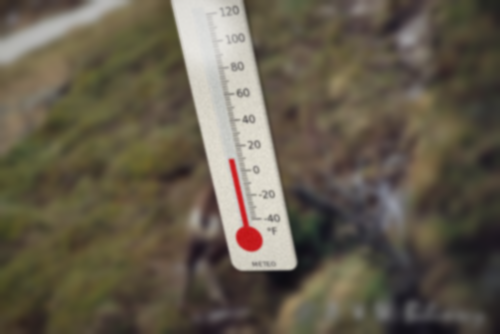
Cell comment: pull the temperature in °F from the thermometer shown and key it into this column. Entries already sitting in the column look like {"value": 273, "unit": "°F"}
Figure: {"value": 10, "unit": "°F"}
